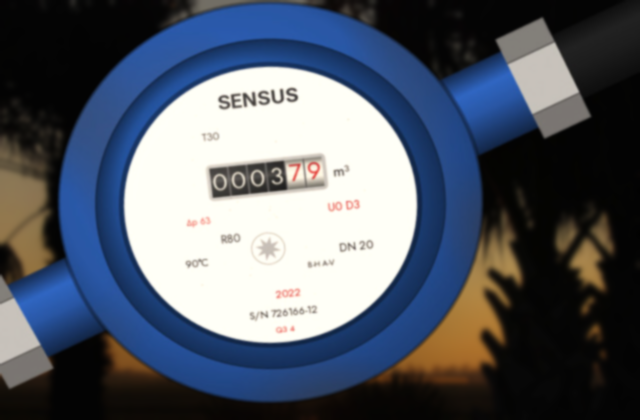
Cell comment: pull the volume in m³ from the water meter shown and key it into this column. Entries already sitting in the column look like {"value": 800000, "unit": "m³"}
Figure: {"value": 3.79, "unit": "m³"}
